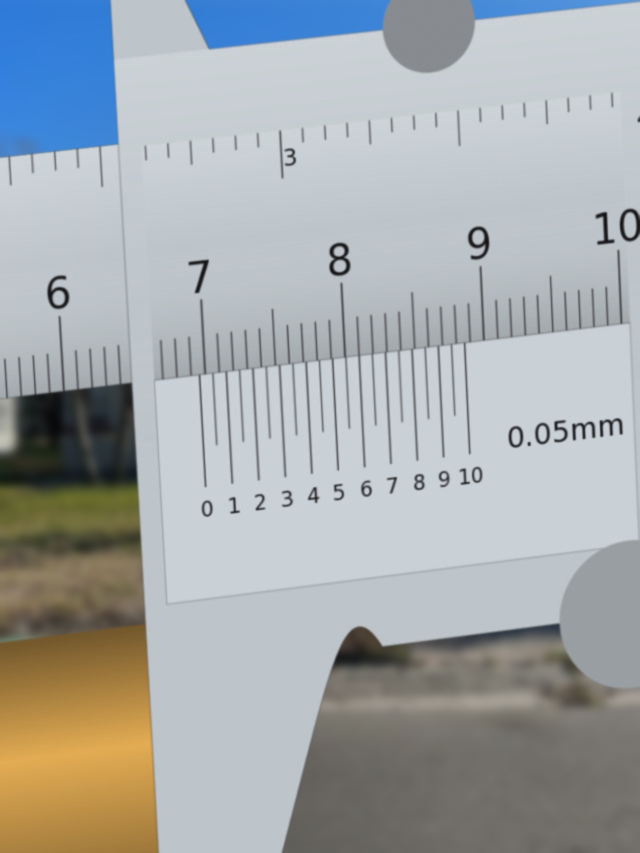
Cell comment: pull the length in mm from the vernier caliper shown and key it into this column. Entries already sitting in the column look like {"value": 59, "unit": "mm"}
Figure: {"value": 69.6, "unit": "mm"}
